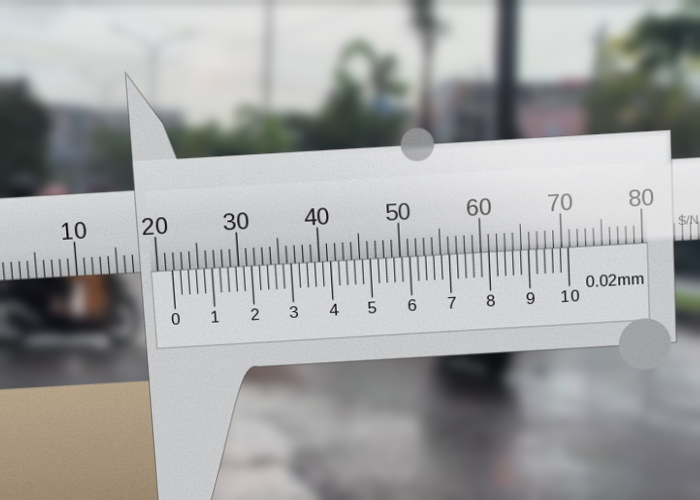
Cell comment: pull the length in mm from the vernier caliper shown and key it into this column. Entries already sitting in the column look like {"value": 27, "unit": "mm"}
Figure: {"value": 21.8, "unit": "mm"}
